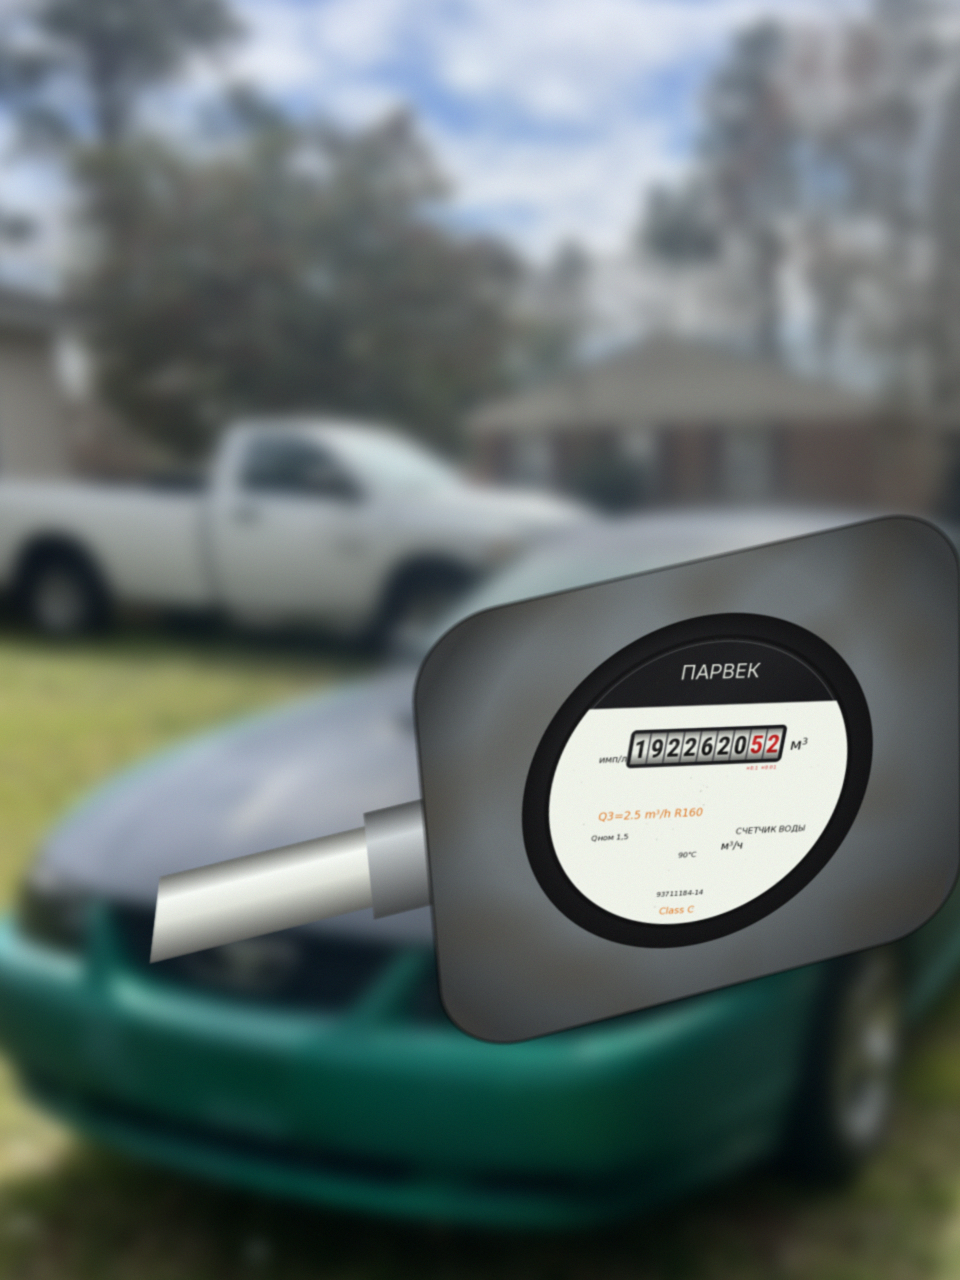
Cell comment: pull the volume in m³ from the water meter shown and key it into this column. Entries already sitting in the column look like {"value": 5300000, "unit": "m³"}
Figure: {"value": 1922620.52, "unit": "m³"}
